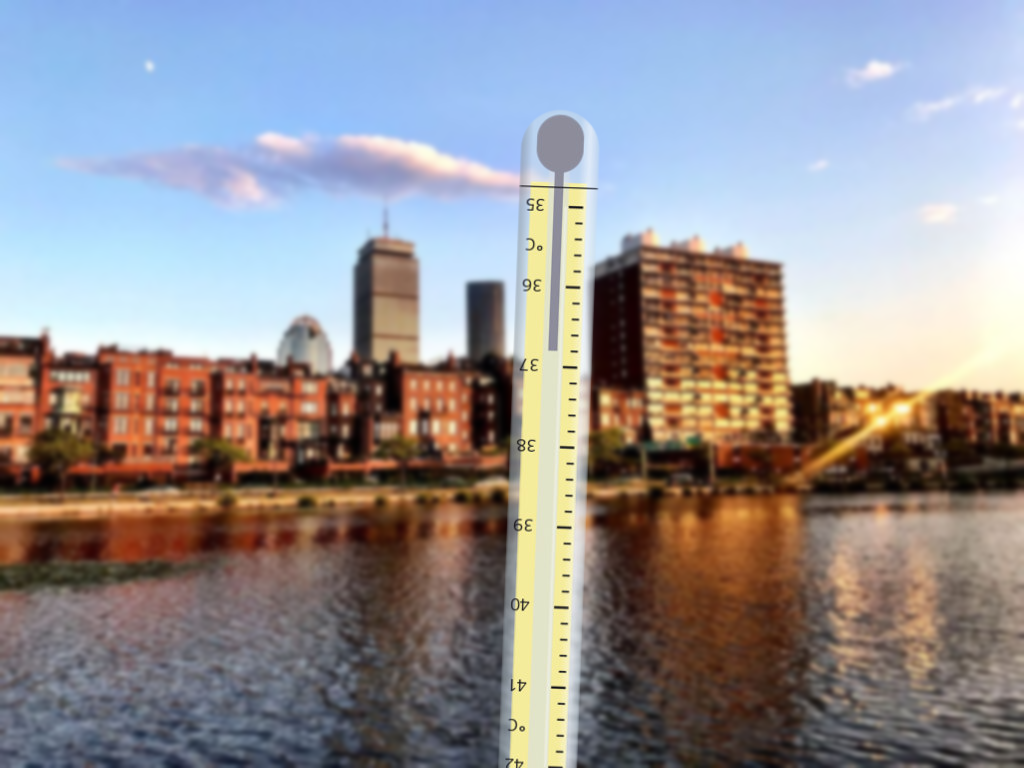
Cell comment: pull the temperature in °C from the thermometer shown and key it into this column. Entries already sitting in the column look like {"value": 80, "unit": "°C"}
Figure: {"value": 36.8, "unit": "°C"}
